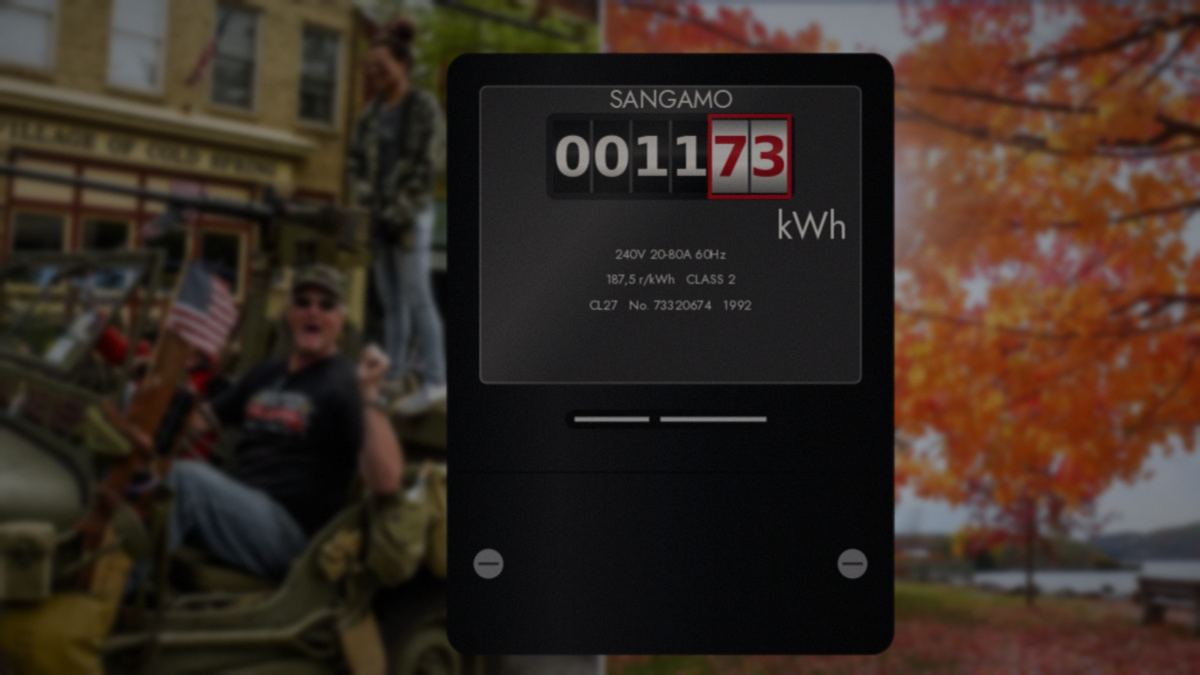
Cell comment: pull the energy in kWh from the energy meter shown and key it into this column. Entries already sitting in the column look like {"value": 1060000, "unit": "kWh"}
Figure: {"value": 11.73, "unit": "kWh"}
